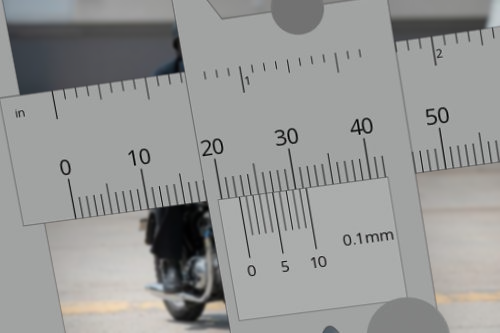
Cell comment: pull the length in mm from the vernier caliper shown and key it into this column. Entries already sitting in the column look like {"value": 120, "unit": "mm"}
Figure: {"value": 22.4, "unit": "mm"}
